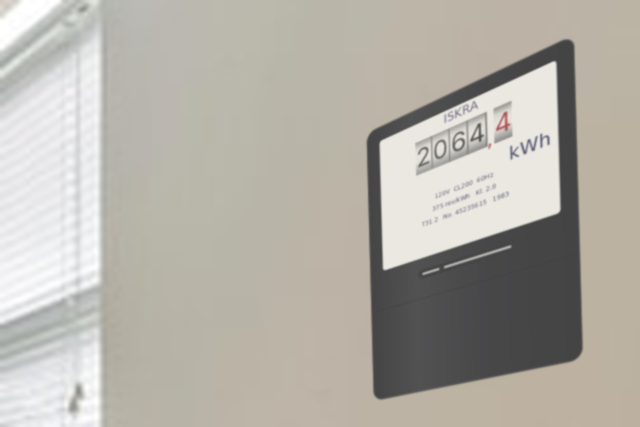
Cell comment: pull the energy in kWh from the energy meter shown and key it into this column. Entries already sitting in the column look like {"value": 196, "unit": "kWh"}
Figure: {"value": 2064.4, "unit": "kWh"}
